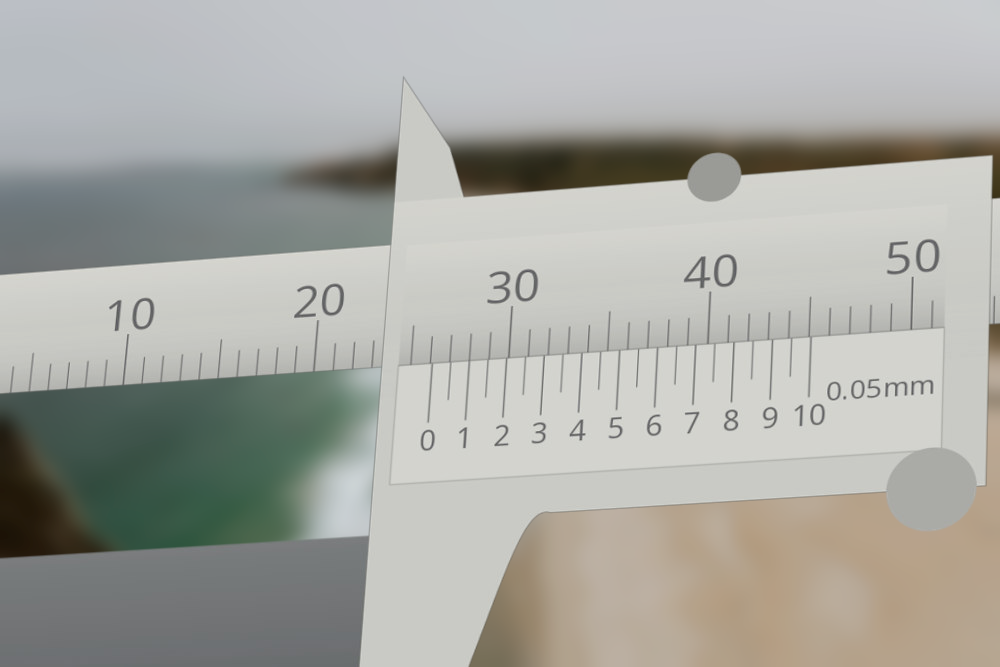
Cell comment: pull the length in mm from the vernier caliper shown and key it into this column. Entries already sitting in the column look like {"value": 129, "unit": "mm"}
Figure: {"value": 26.1, "unit": "mm"}
